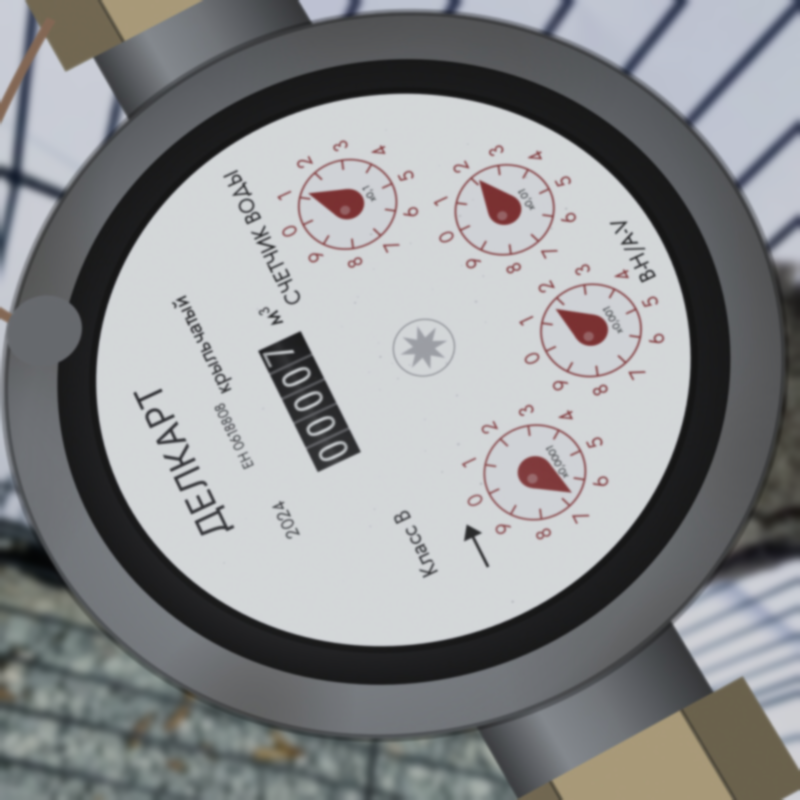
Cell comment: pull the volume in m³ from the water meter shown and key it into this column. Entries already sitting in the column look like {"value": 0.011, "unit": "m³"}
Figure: {"value": 7.1216, "unit": "m³"}
